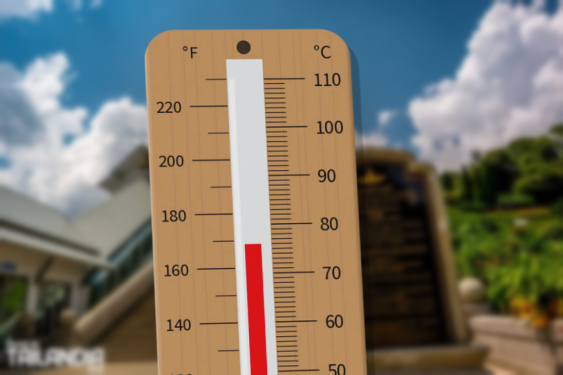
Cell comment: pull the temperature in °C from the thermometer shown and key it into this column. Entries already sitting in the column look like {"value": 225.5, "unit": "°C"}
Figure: {"value": 76, "unit": "°C"}
